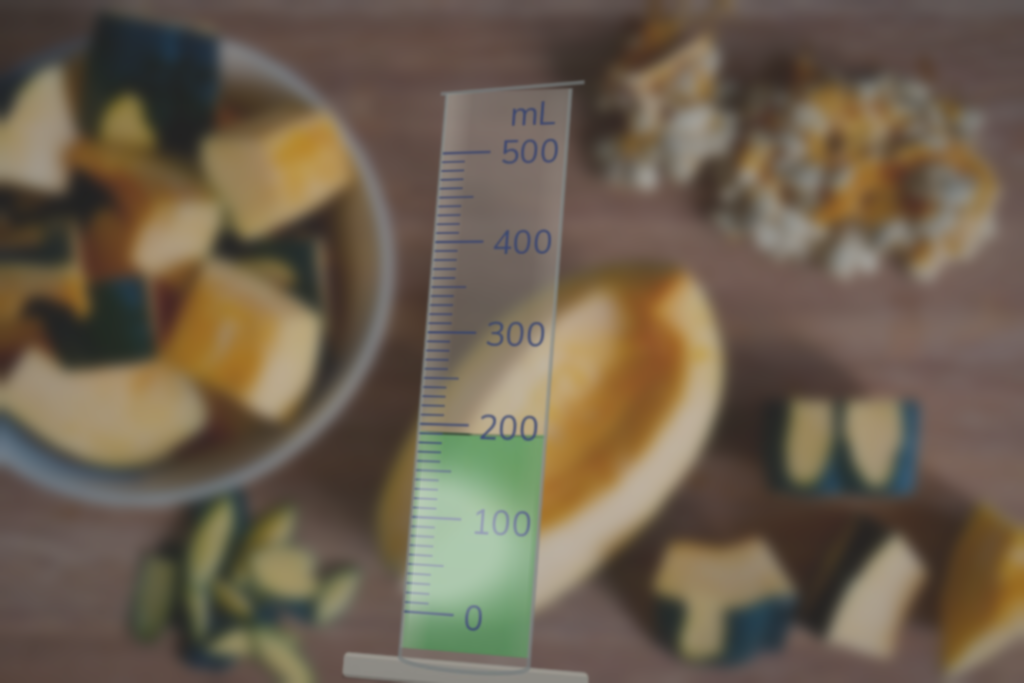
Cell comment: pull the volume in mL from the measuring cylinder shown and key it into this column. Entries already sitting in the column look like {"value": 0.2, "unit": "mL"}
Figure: {"value": 190, "unit": "mL"}
